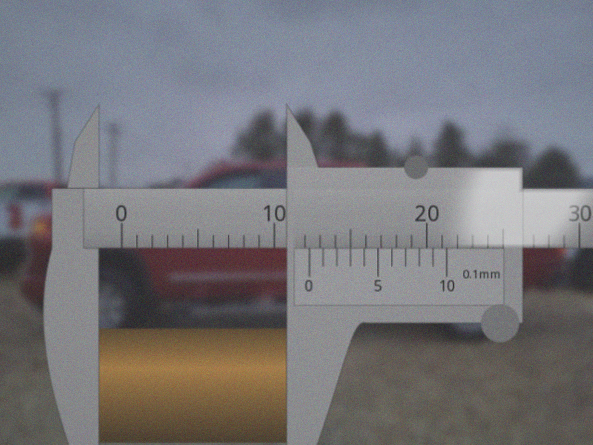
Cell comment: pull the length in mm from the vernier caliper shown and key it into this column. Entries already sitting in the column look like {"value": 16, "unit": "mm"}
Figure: {"value": 12.3, "unit": "mm"}
